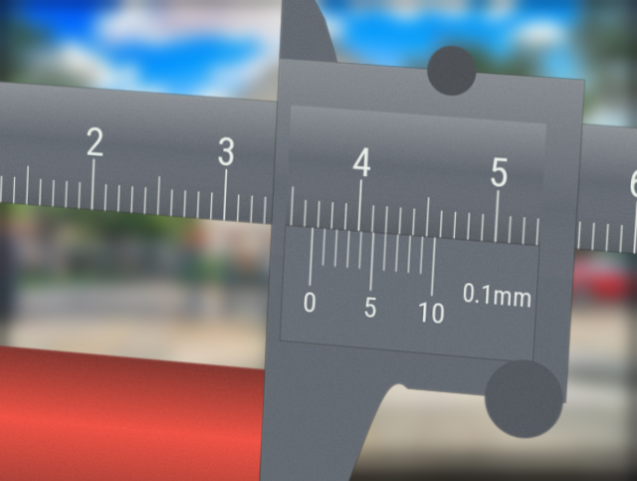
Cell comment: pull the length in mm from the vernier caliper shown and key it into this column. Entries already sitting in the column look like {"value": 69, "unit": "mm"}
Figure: {"value": 36.6, "unit": "mm"}
